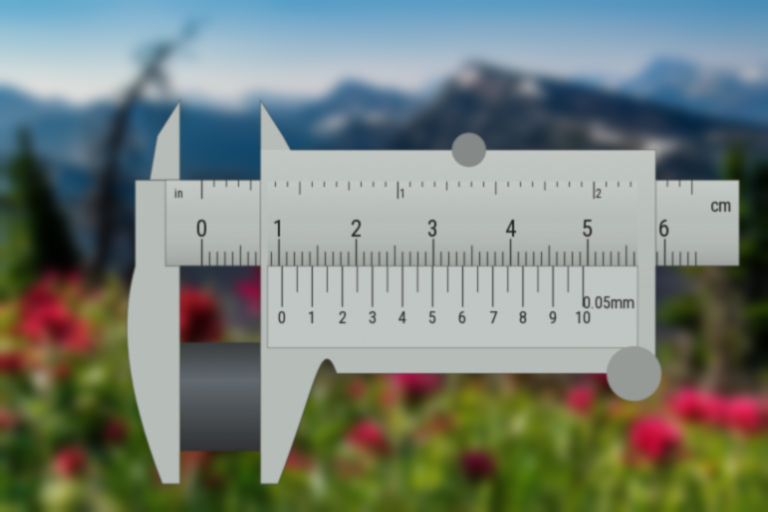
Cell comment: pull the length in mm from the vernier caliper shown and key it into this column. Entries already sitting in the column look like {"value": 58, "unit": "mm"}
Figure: {"value": 10.4, "unit": "mm"}
